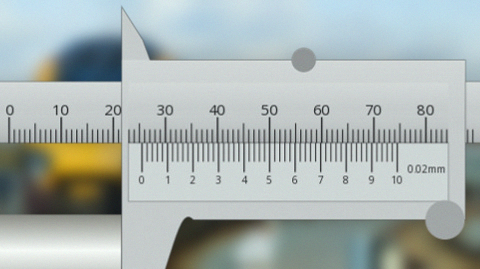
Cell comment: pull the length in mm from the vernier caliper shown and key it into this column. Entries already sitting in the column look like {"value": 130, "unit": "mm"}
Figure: {"value": 25.5, "unit": "mm"}
